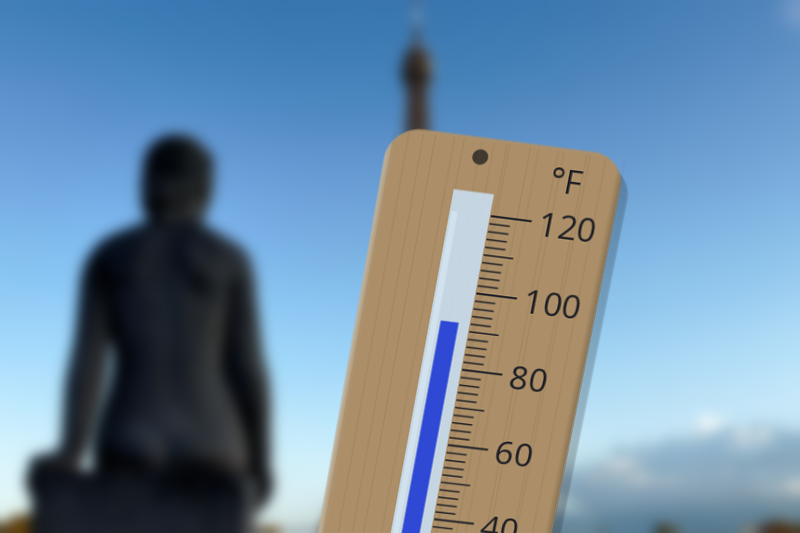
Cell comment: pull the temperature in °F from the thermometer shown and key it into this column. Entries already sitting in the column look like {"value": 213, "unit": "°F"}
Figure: {"value": 92, "unit": "°F"}
